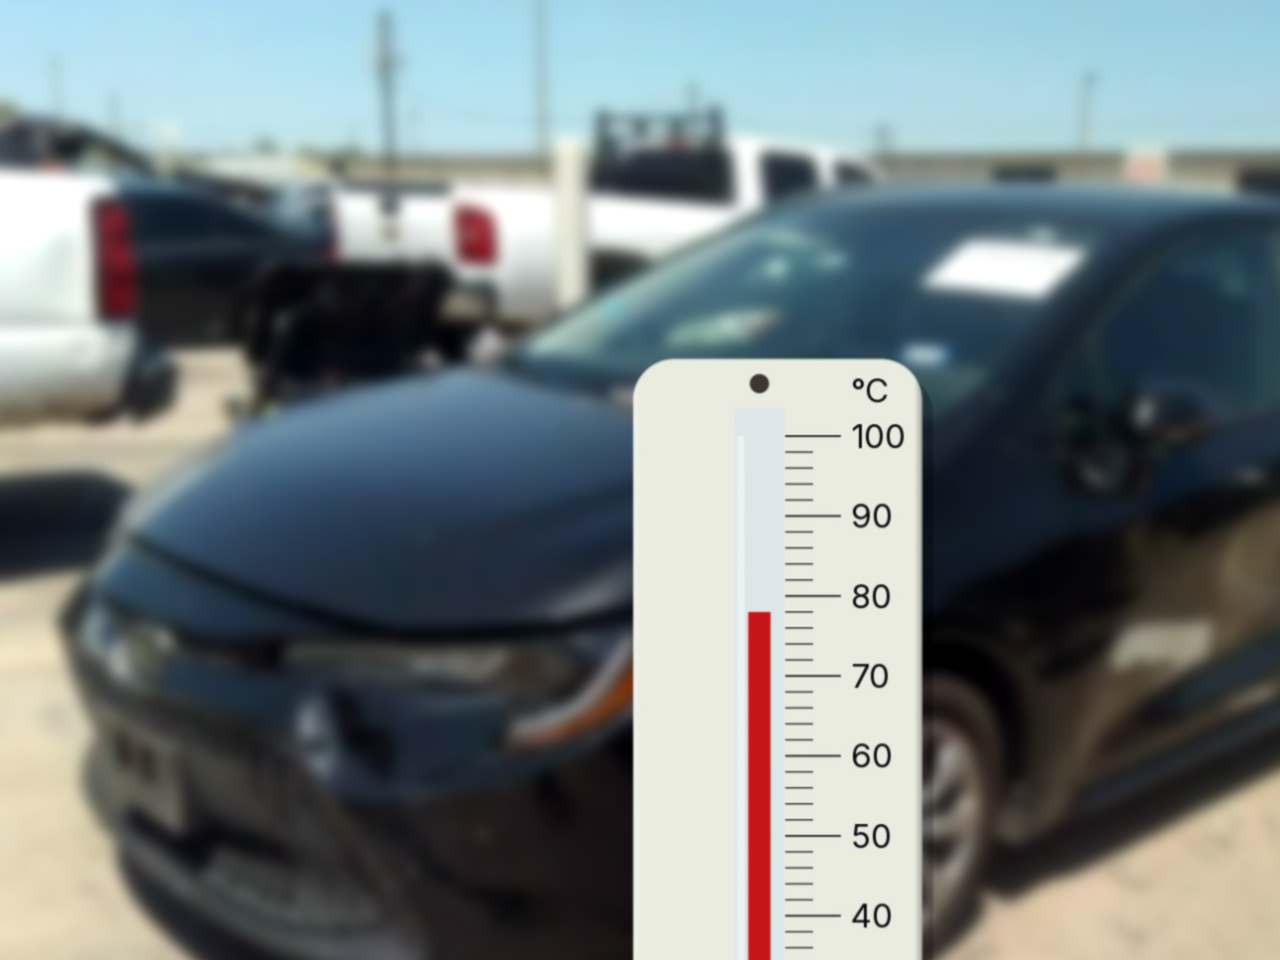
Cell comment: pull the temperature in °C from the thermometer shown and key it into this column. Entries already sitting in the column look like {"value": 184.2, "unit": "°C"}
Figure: {"value": 78, "unit": "°C"}
